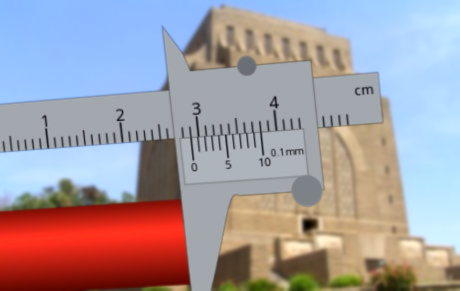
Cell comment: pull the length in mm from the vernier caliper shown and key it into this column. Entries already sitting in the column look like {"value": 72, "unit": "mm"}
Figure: {"value": 29.0, "unit": "mm"}
